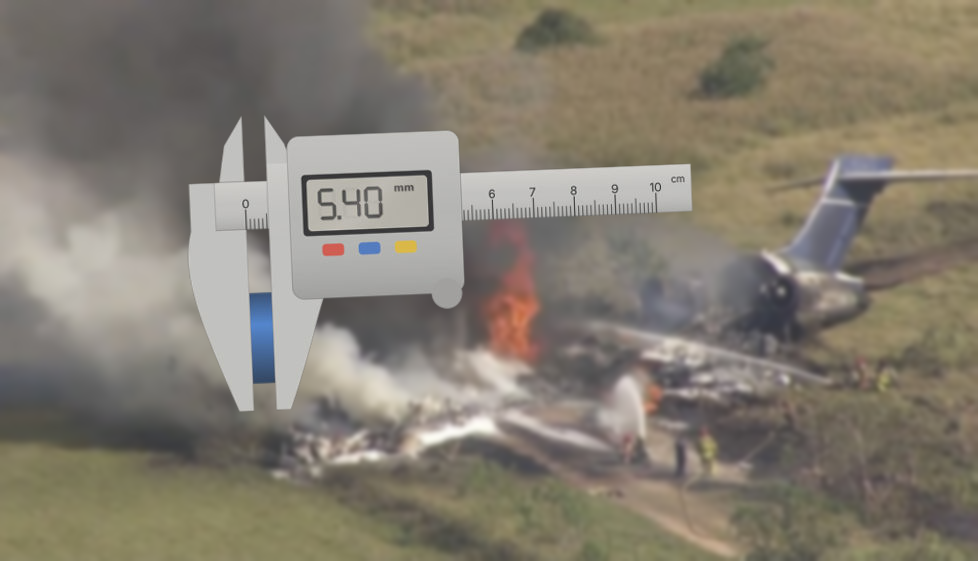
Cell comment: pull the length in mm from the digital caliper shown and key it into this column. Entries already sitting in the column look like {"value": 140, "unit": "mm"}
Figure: {"value": 5.40, "unit": "mm"}
